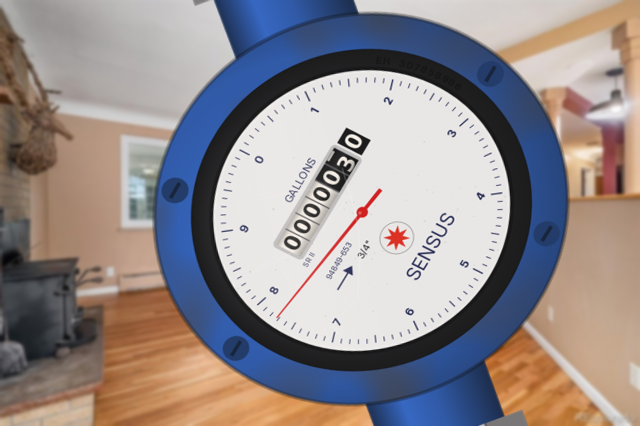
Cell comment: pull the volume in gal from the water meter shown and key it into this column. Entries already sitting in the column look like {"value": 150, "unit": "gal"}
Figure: {"value": 27.7, "unit": "gal"}
